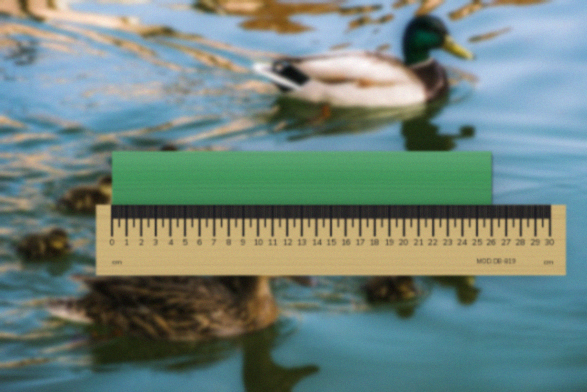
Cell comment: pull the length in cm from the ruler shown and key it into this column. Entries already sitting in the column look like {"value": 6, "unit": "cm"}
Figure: {"value": 26, "unit": "cm"}
